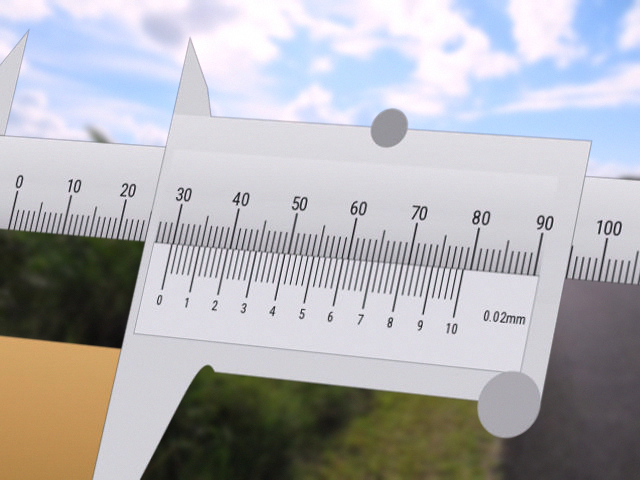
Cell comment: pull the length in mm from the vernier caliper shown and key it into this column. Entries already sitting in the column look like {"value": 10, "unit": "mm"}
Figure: {"value": 29.8, "unit": "mm"}
